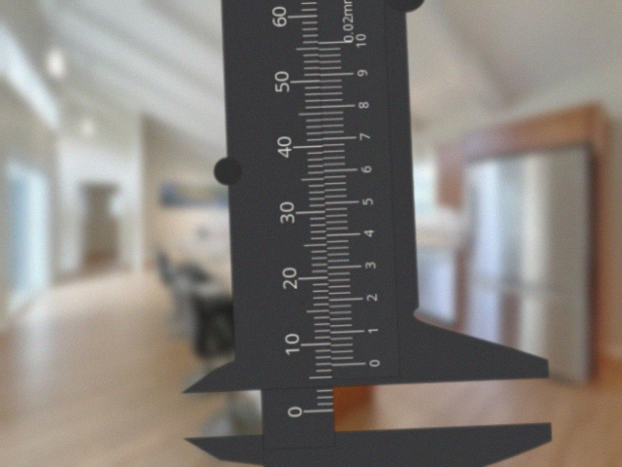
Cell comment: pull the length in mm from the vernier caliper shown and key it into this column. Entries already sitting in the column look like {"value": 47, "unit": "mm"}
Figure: {"value": 6.8, "unit": "mm"}
